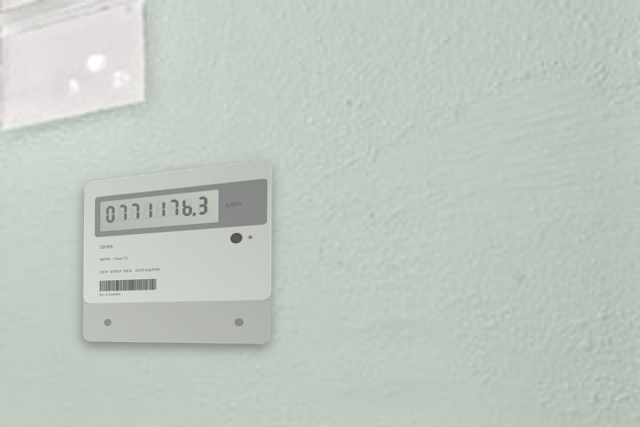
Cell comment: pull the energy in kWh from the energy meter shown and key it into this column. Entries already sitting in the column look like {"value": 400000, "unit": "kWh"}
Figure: {"value": 771176.3, "unit": "kWh"}
